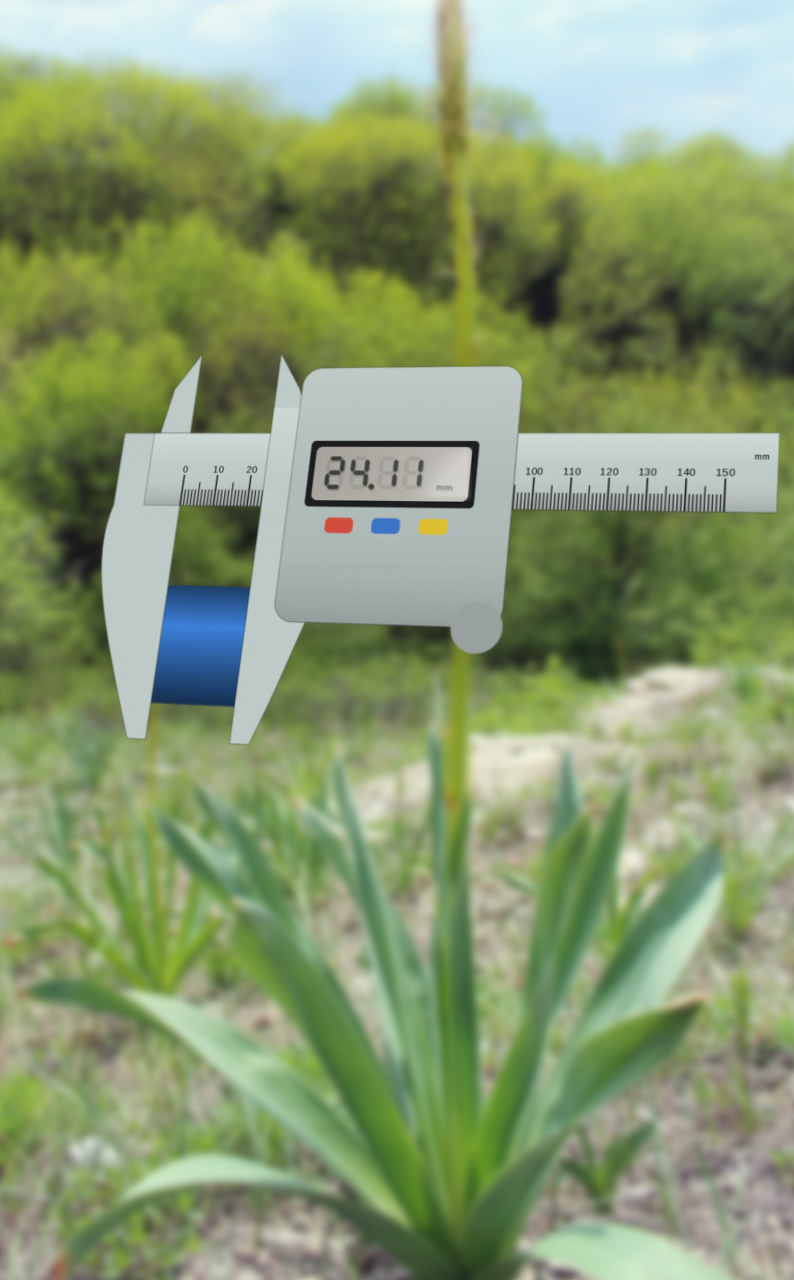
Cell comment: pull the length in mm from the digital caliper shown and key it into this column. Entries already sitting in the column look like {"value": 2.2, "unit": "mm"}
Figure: {"value": 24.11, "unit": "mm"}
